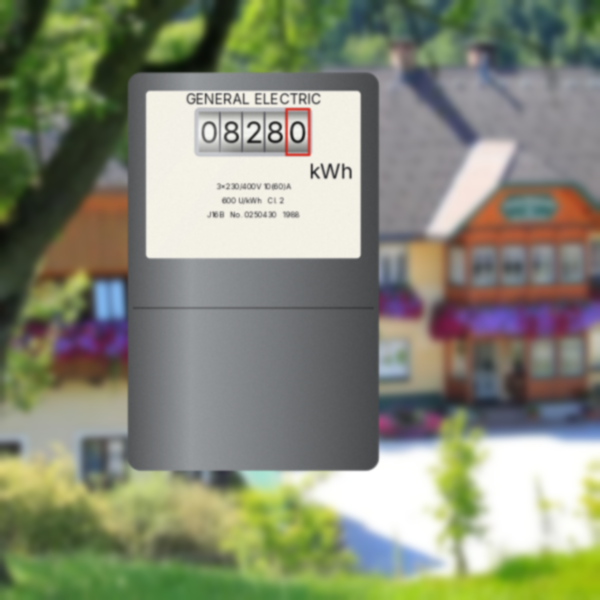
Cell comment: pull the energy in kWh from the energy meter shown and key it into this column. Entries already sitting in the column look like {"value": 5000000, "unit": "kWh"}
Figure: {"value": 828.0, "unit": "kWh"}
